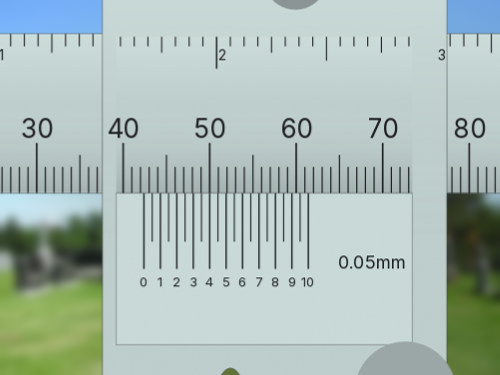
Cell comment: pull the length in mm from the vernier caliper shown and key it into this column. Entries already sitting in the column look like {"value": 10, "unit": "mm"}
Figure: {"value": 42.4, "unit": "mm"}
